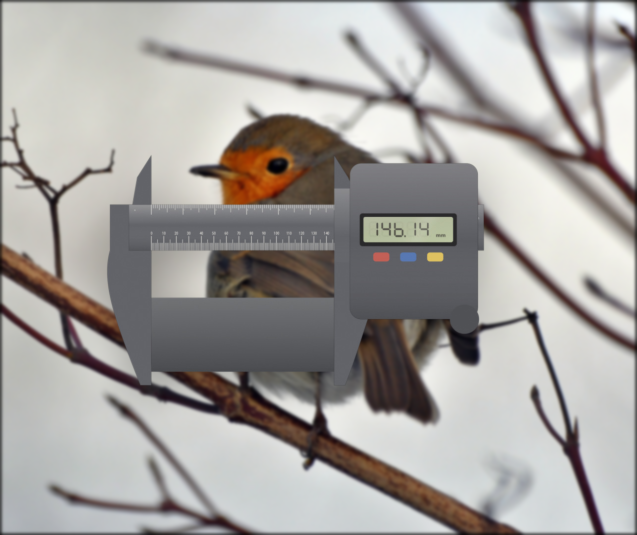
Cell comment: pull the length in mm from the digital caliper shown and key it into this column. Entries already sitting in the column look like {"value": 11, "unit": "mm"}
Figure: {"value": 146.14, "unit": "mm"}
